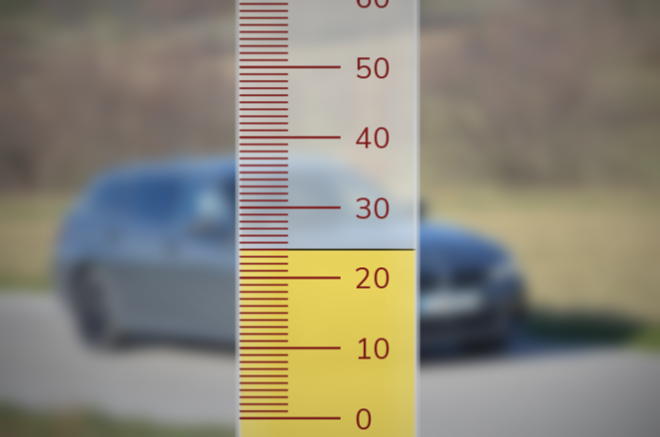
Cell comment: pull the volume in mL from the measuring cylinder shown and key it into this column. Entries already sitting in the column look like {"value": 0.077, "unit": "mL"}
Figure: {"value": 24, "unit": "mL"}
